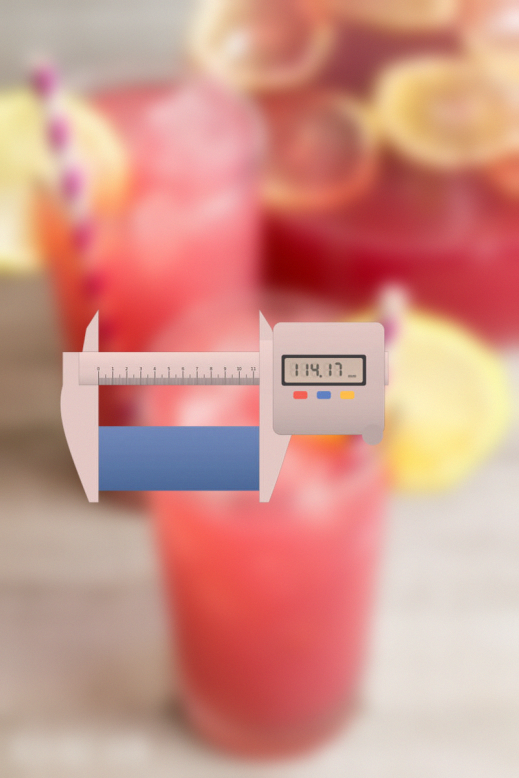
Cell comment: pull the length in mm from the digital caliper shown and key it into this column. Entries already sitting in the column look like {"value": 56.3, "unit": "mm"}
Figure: {"value": 114.17, "unit": "mm"}
